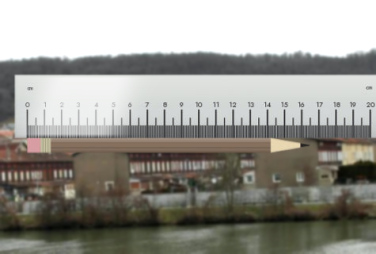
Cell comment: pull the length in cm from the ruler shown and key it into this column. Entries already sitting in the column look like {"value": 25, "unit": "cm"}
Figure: {"value": 16.5, "unit": "cm"}
